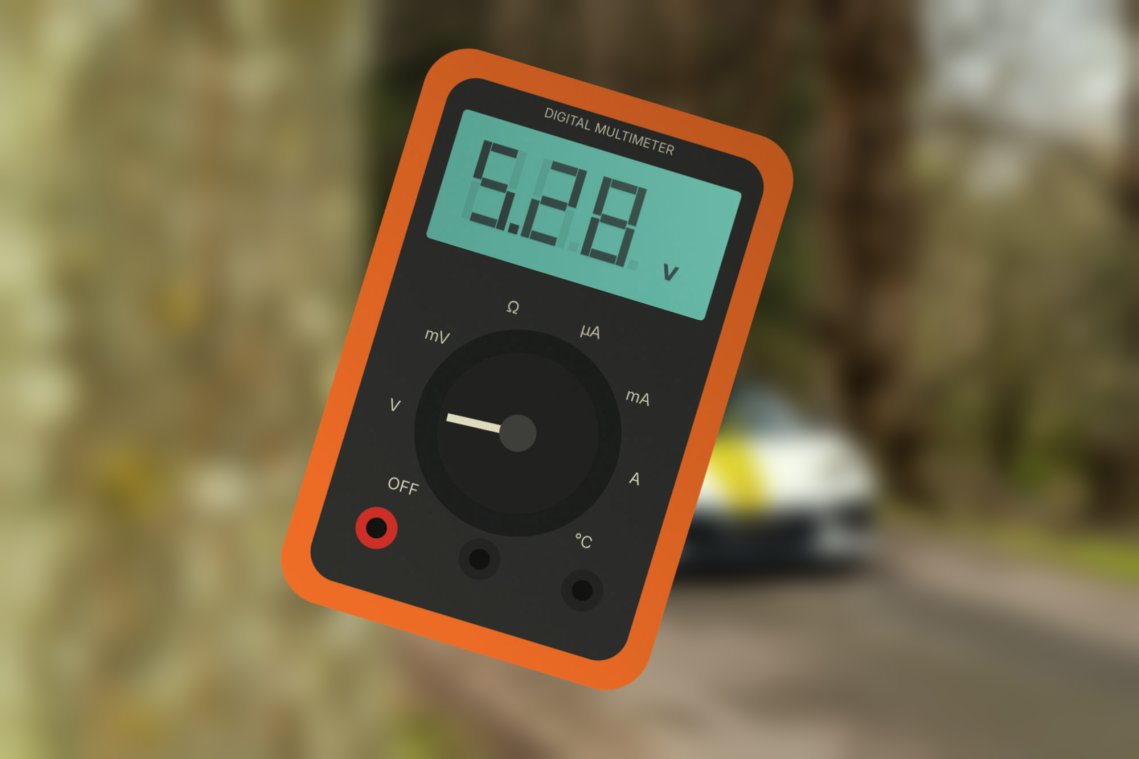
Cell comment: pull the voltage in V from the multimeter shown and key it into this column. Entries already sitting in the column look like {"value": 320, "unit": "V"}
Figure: {"value": 5.28, "unit": "V"}
